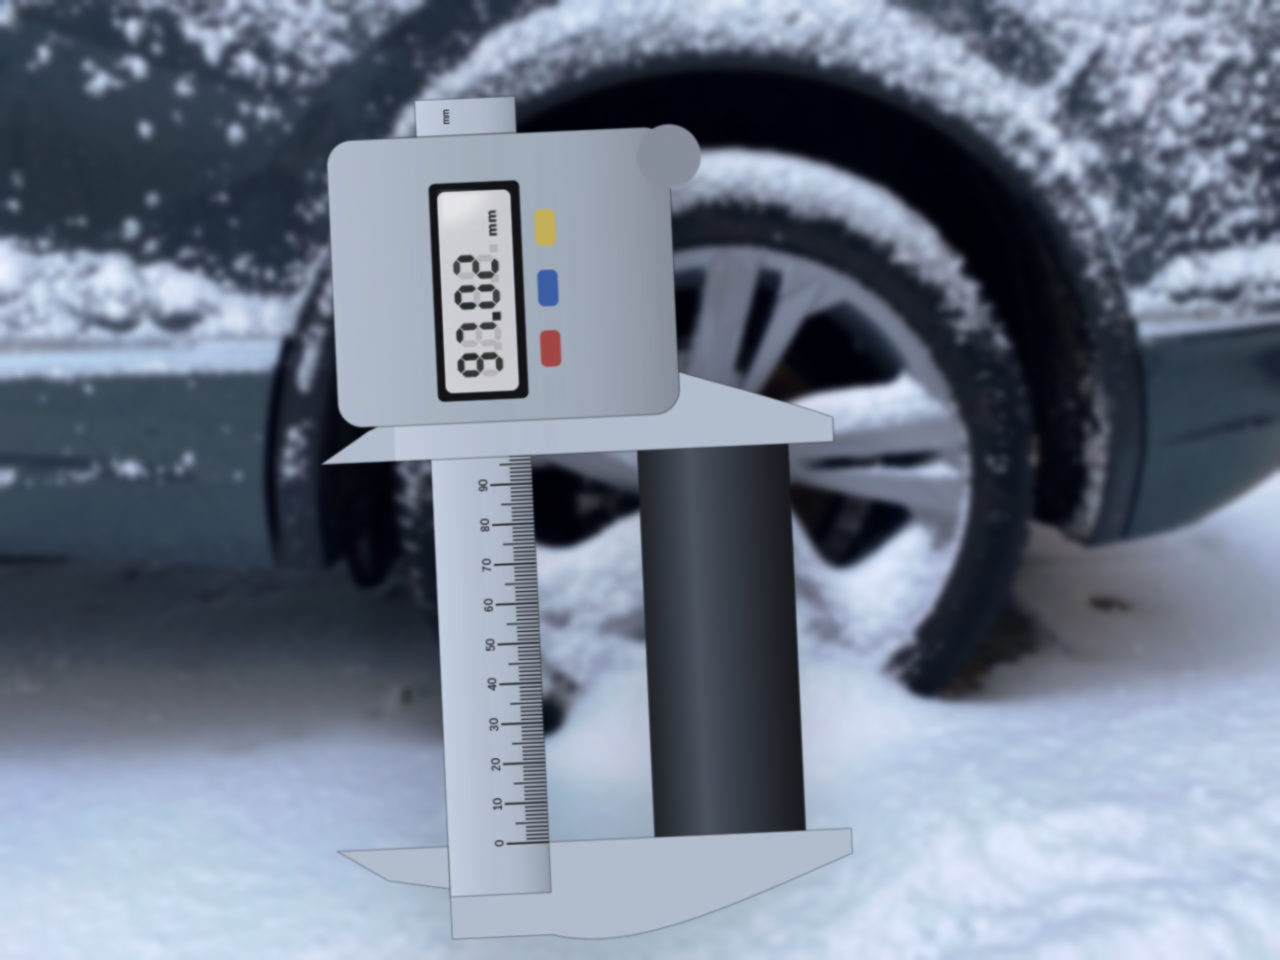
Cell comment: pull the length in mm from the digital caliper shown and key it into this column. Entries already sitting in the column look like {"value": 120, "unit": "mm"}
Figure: {"value": 97.02, "unit": "mm"}
